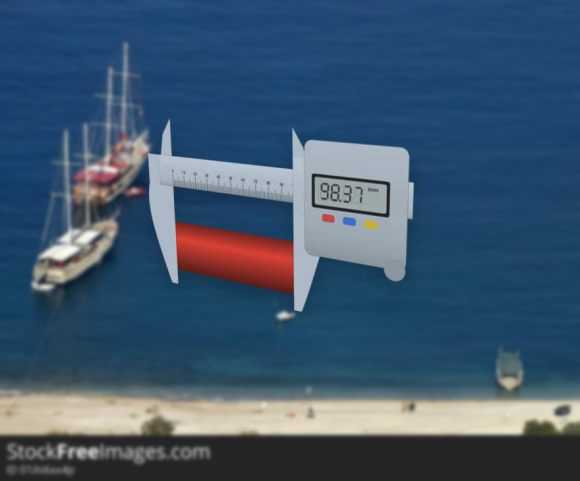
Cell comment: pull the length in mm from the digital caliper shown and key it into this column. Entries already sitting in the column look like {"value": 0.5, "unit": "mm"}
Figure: {"value": 98.37, "unit": "mm"}
